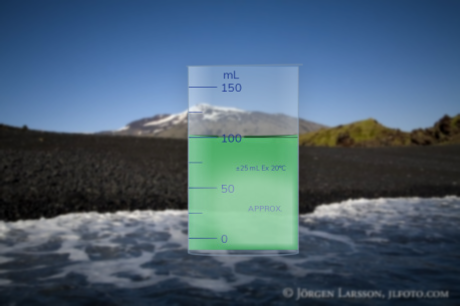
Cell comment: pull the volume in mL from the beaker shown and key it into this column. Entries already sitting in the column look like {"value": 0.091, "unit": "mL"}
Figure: {"value": 100, "unit": "mL"}
